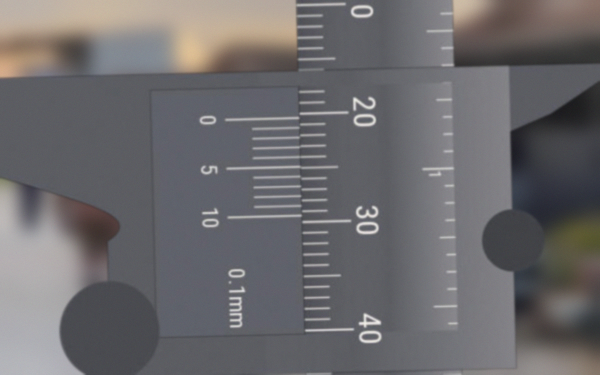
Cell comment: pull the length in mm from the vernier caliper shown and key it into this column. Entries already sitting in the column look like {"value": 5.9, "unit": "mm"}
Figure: {"value": 20.4, "unit": "mm"}
